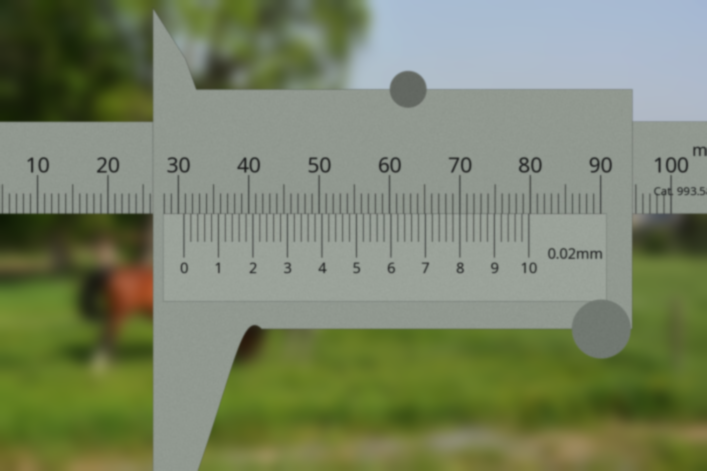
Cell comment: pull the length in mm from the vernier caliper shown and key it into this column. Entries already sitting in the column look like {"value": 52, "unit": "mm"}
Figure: {"value": 30.8, "unit": "mm"}
